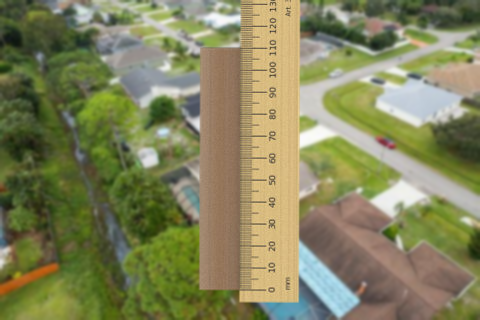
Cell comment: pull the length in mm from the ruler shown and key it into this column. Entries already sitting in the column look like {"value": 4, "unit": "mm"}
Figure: {"value": 110, "unit": "mm"}
